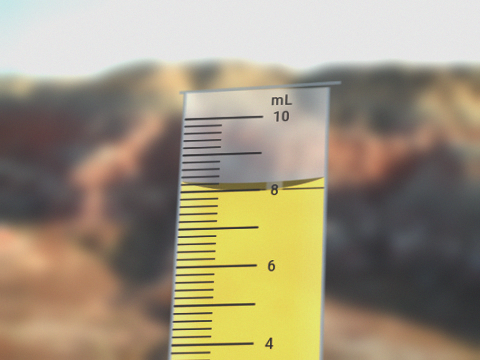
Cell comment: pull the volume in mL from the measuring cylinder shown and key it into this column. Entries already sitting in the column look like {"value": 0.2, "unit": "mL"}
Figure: {"value": 8, "unit": "mL"}
